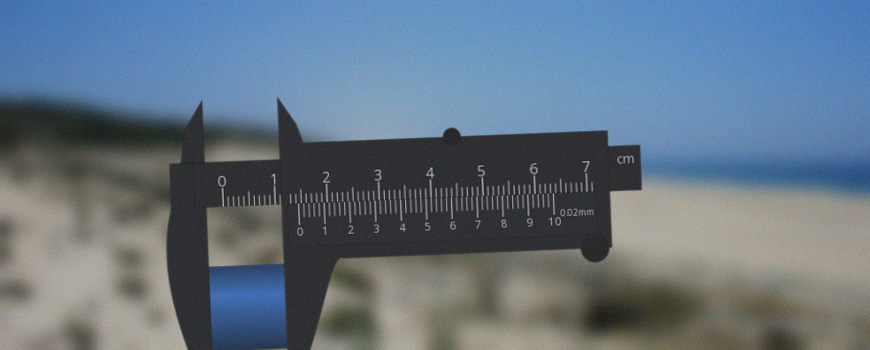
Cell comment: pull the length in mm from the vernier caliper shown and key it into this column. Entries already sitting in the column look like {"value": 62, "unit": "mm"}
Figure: {"value": 14.5, "unit": "mm"}
